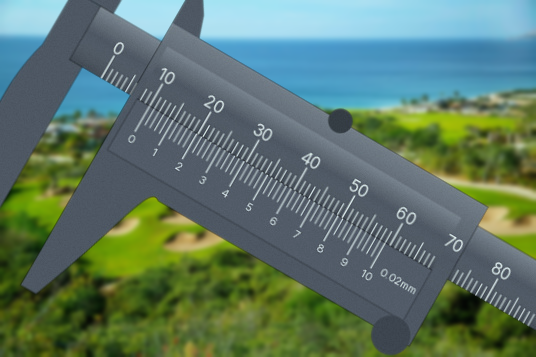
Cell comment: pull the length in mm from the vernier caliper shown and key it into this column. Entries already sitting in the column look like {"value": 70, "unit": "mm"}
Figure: {"value": 10.0, "unit": "mm"}
